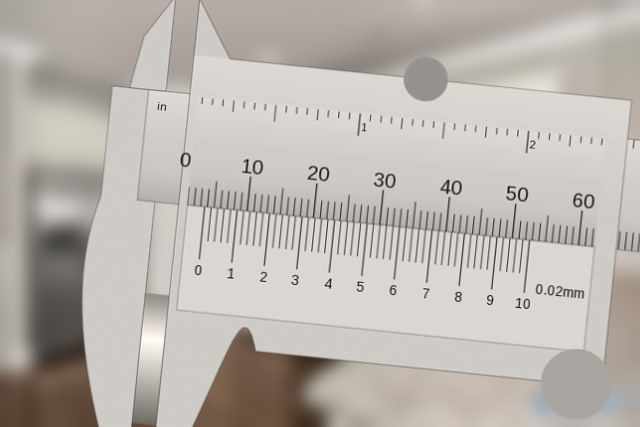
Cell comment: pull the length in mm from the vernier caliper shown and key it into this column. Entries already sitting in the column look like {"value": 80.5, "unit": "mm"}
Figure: {"value": 3.6, "unit": "mm"}
